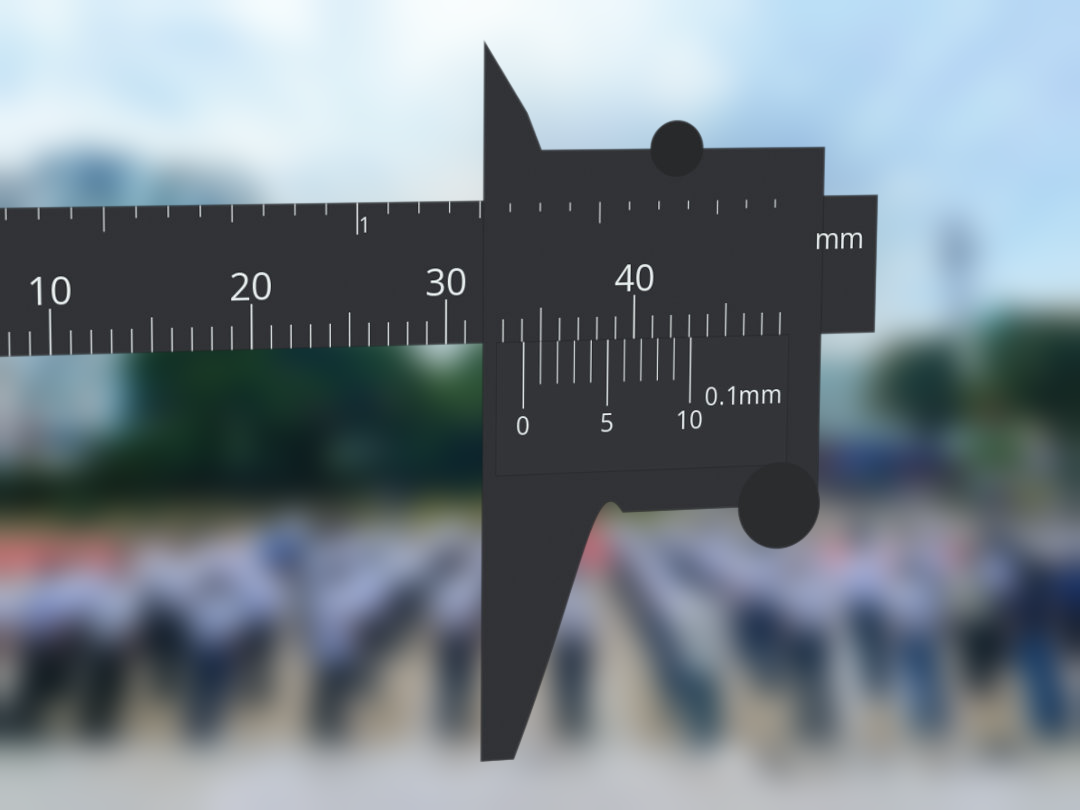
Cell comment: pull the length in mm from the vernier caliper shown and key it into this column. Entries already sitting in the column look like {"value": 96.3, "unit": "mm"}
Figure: {"value": 34.1, "unit": "mm"}
